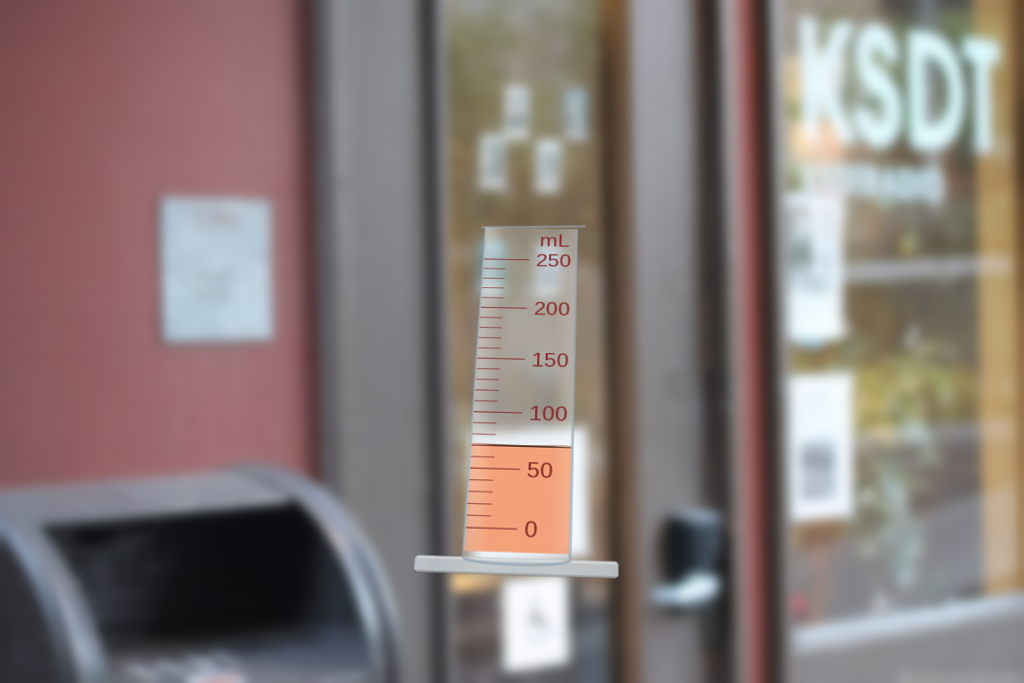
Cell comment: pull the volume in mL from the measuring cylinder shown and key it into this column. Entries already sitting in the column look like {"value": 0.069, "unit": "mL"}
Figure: {"value": 70, "unit": "mL"}
